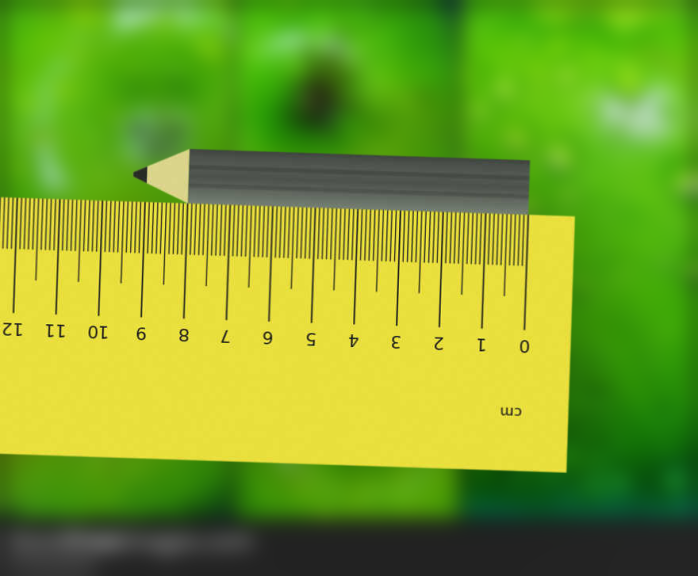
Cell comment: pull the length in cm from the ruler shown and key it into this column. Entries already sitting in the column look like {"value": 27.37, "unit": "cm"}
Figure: {"value": 9.3, "unit": "cm"}
